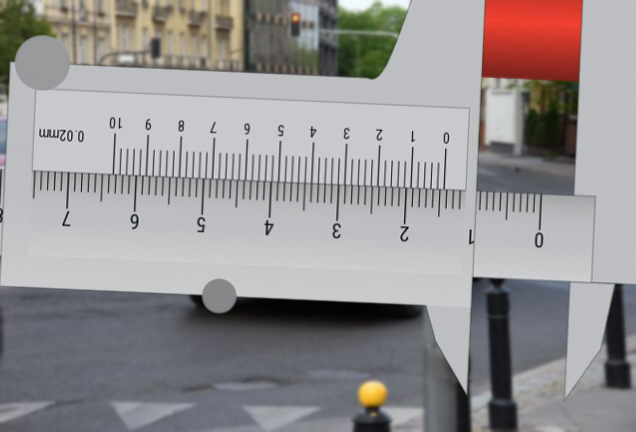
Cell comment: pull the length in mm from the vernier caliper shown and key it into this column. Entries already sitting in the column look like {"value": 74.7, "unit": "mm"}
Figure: {"value": 14.4, "unit": "mm"}
